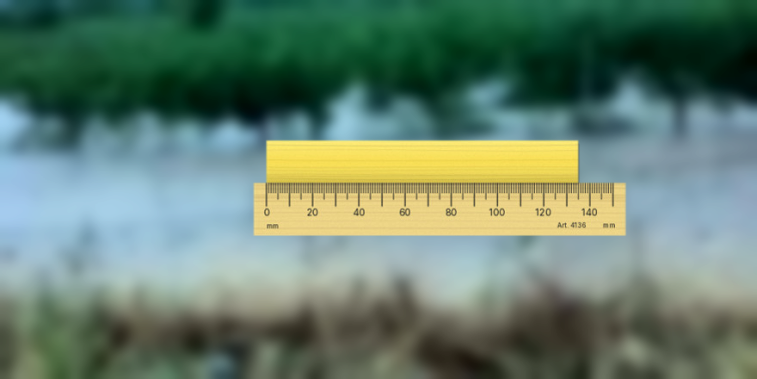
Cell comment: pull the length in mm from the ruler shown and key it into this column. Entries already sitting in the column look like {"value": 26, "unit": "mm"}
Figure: {"value": 135, "unit": "mm"}
